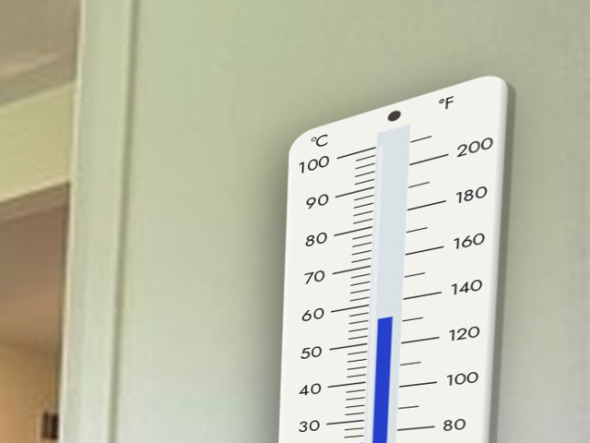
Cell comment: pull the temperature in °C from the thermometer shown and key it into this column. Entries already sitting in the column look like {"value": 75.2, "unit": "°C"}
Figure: {"value": 56, "unit": "°C"}
